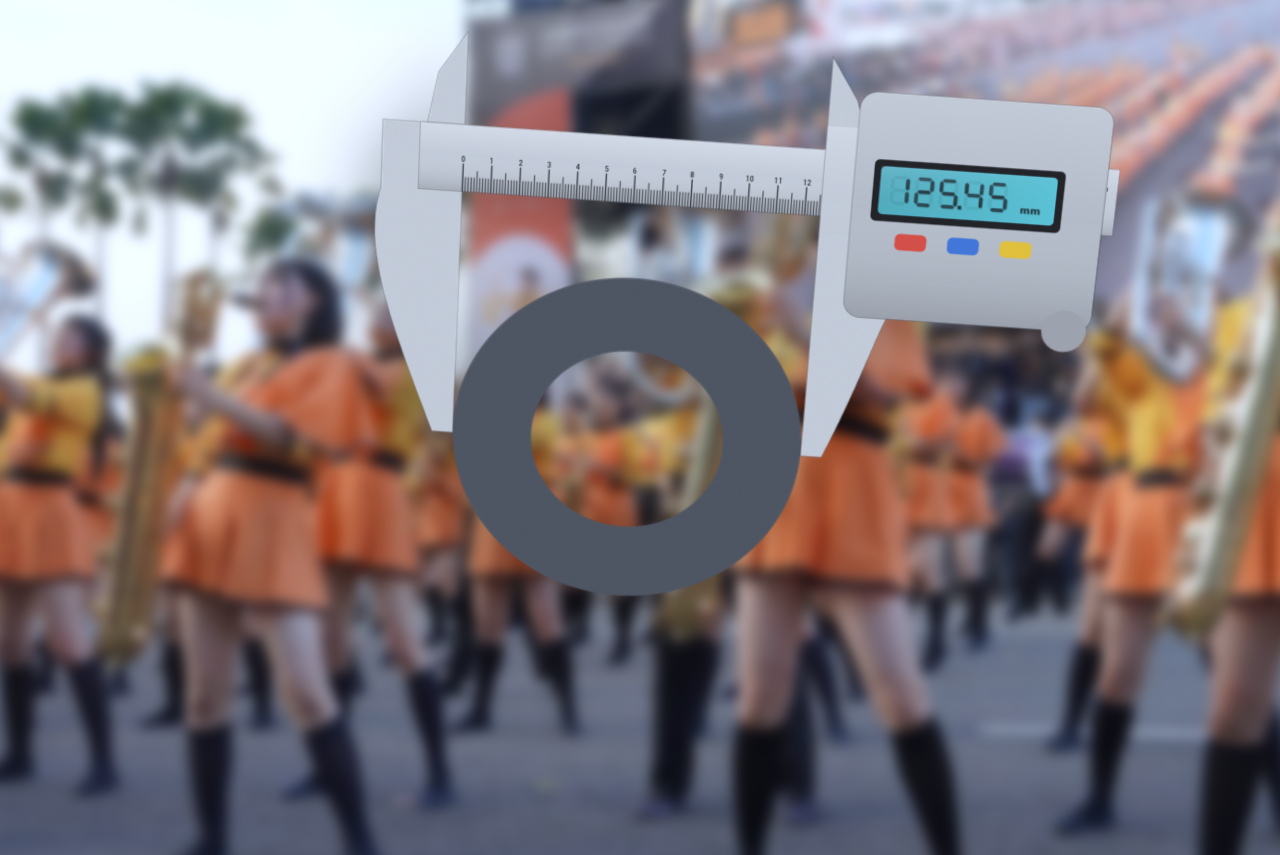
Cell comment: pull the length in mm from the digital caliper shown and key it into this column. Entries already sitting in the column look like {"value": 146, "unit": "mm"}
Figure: {"value": 125.45, "unit": "mm"}
